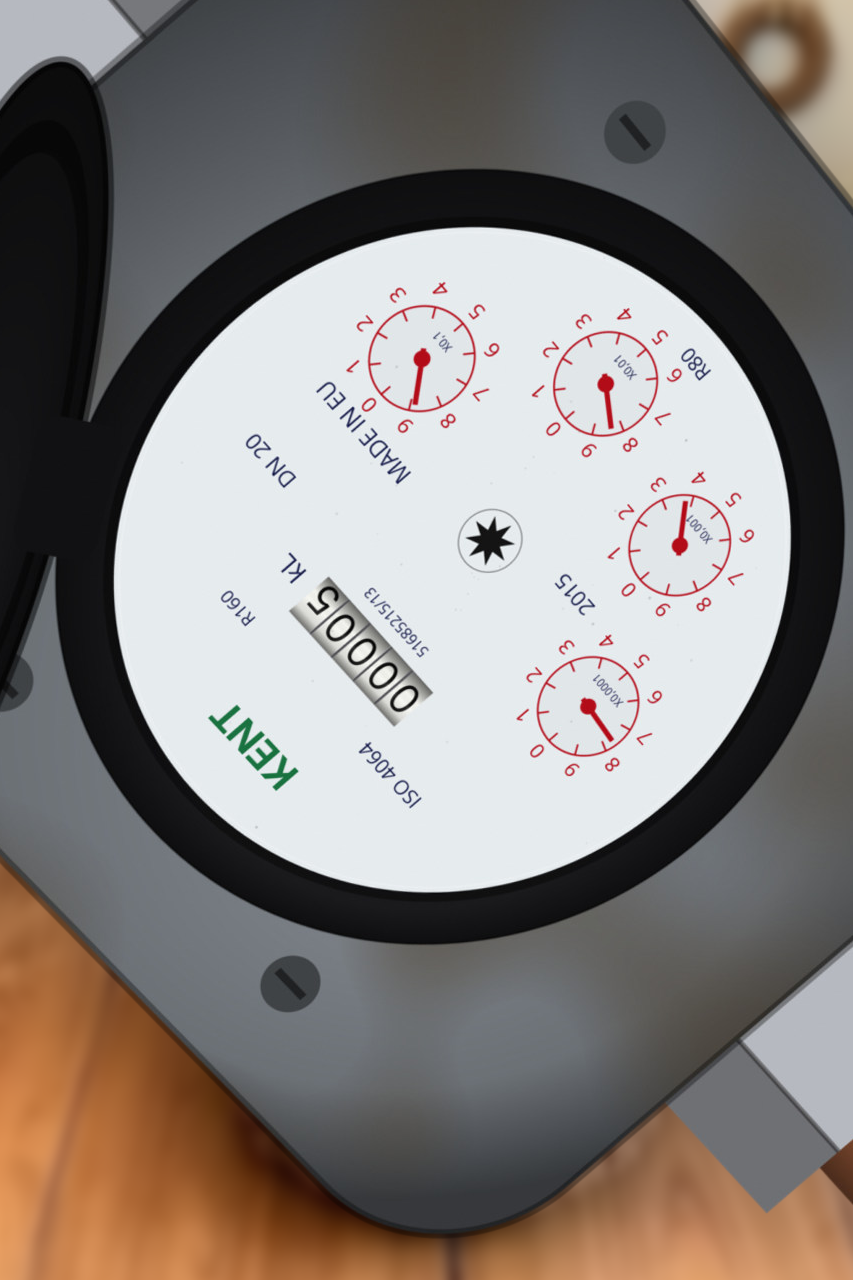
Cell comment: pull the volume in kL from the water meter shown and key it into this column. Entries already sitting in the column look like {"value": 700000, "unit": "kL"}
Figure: {"value": 4.8837, "unit": "kL"}
